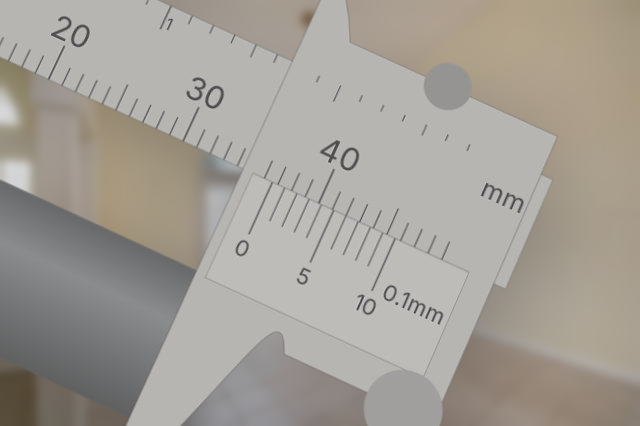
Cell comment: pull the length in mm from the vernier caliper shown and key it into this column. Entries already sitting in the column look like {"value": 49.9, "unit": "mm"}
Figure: {"value": 36.6, "unit": "mm"}
